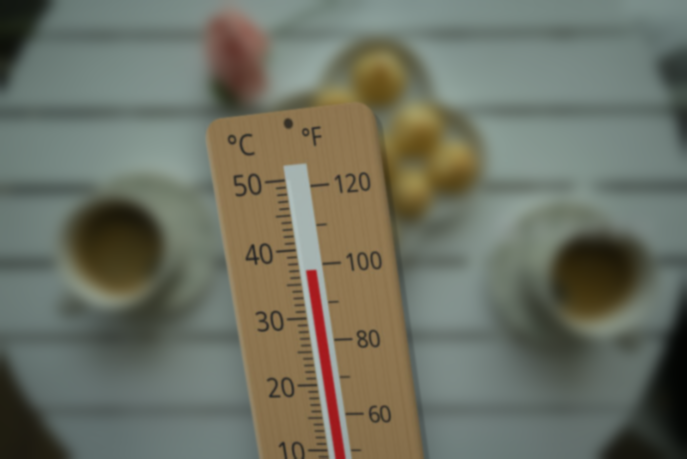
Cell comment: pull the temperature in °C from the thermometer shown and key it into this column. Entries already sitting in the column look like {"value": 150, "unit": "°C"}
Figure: {"value": 37, "unit": "°C"}
